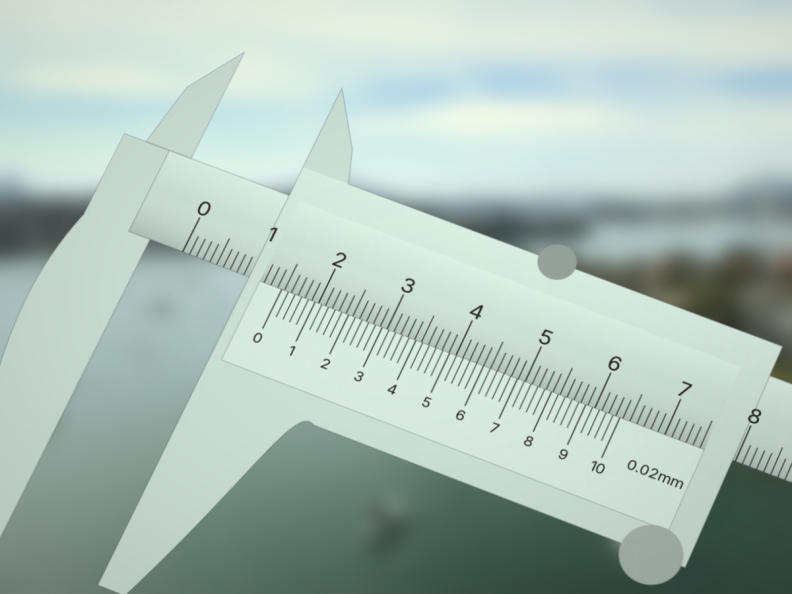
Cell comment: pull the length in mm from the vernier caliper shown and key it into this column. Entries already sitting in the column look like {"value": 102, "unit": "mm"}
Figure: {"value": 14.6, "unit": "mm"}
